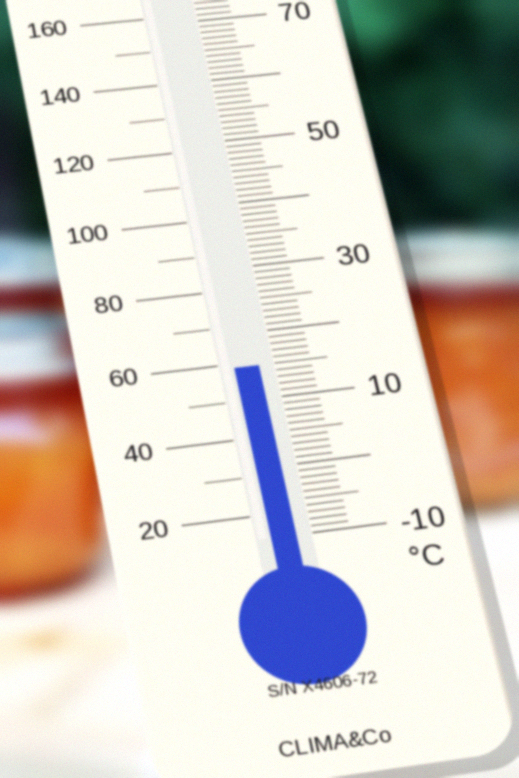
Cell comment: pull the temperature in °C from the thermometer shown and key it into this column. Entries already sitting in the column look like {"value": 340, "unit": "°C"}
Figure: {"value": 15, "unit": "°C"}
